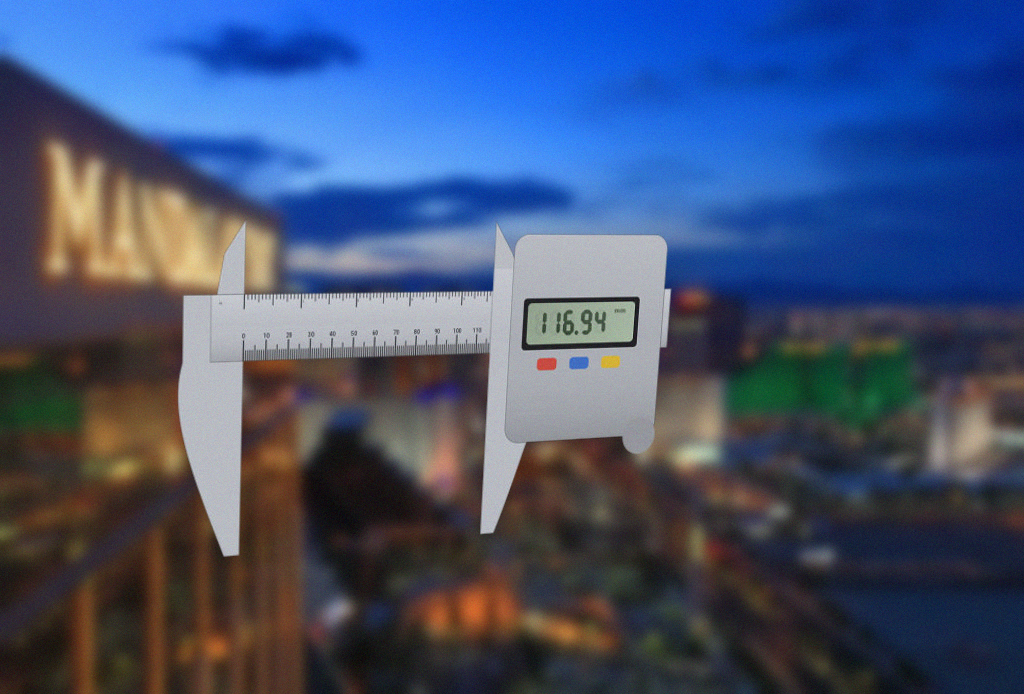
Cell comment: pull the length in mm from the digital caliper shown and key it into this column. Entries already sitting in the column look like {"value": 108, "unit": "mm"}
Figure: {"value": 116.94, "unit": "mm"}
